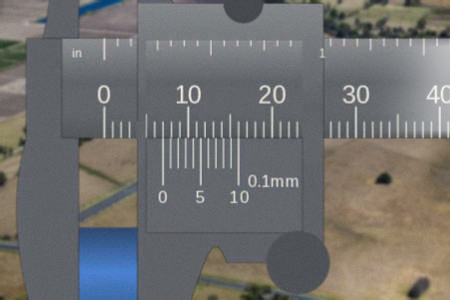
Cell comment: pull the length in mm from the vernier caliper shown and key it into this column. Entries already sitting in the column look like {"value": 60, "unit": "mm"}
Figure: {"value": 7.0, "unit": "mm"}
